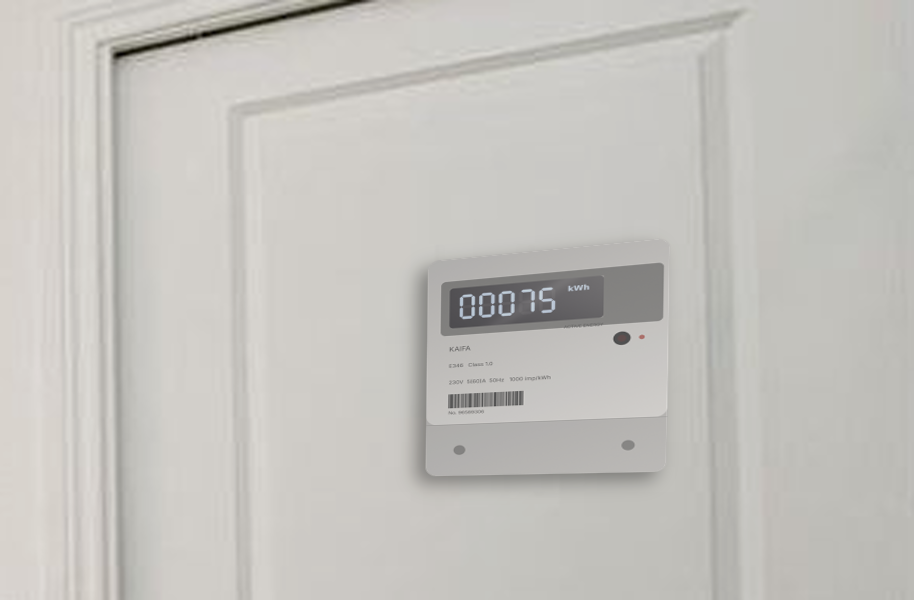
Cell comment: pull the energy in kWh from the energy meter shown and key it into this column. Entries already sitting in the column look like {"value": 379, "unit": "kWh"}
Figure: {"value": 75, "unit": "kWh"}
